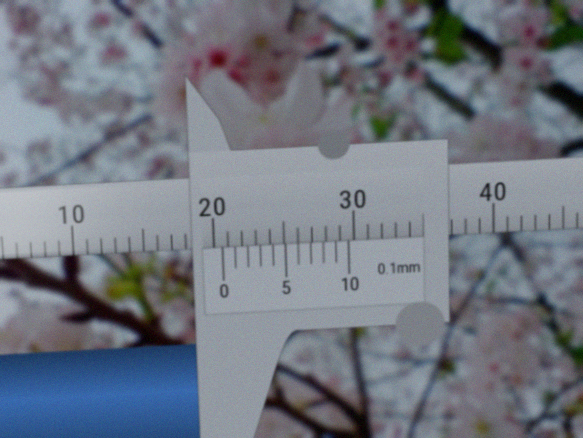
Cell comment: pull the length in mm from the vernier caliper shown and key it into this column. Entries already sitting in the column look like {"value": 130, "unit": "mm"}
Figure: {"value": 20.6, "unit": "mm"}
